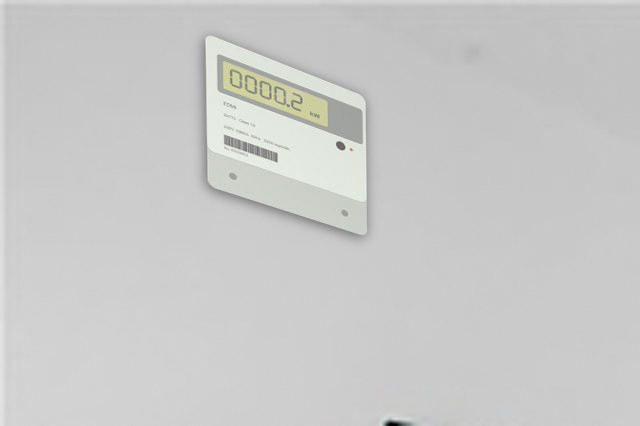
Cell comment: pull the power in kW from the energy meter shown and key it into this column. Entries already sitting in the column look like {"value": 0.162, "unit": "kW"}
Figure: {"value": 0.2, "unit": "kW"}
